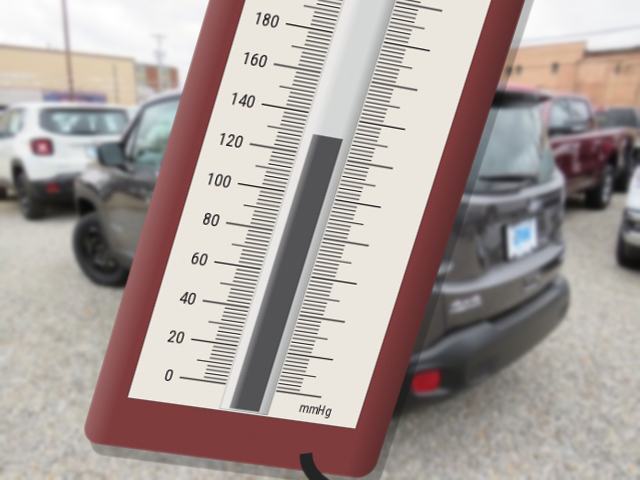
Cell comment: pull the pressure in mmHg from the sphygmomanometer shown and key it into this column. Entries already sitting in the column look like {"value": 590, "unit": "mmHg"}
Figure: {"value": 130, "unit": "mmHg"}
